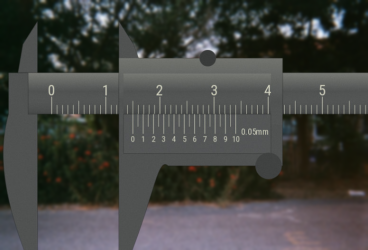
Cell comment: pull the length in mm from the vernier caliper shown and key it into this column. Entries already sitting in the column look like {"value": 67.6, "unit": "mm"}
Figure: {"value": 15.0, "unit": "mm"}
